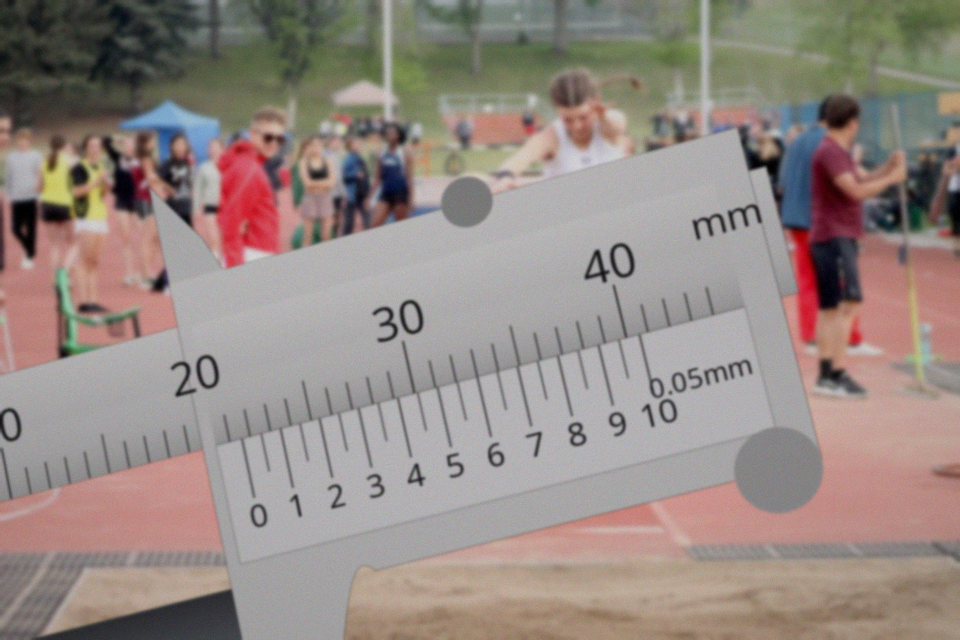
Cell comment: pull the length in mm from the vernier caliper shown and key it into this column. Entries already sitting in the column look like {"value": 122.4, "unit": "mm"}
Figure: {"value": 21.6, "unit": "mm"}
